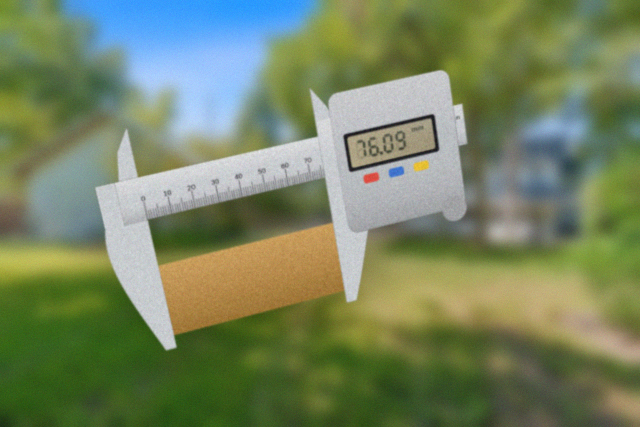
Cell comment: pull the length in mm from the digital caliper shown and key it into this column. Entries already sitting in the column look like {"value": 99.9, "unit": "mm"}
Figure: {"value": 76.09, "unit": "mm"}
